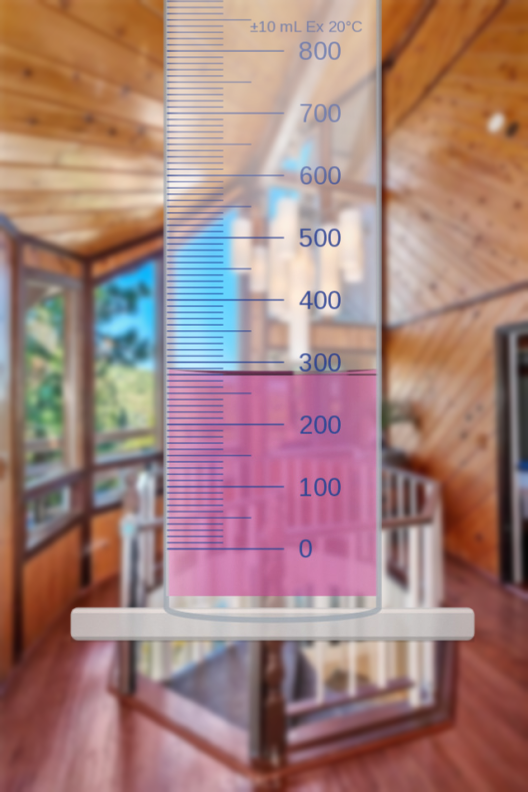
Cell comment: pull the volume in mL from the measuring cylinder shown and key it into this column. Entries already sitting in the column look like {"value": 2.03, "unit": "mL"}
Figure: {"value": 280, "unit": "mL"}
